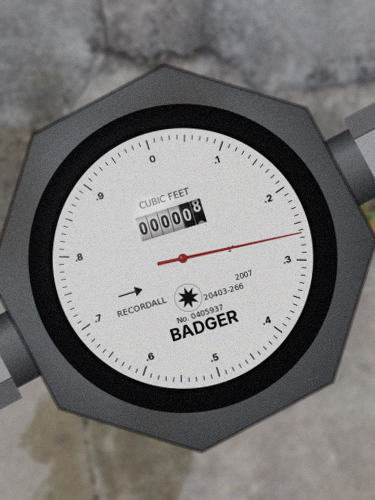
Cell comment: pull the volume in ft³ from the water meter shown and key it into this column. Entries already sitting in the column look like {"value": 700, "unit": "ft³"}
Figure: {"value": 8.26, "unit": "ft³"}
